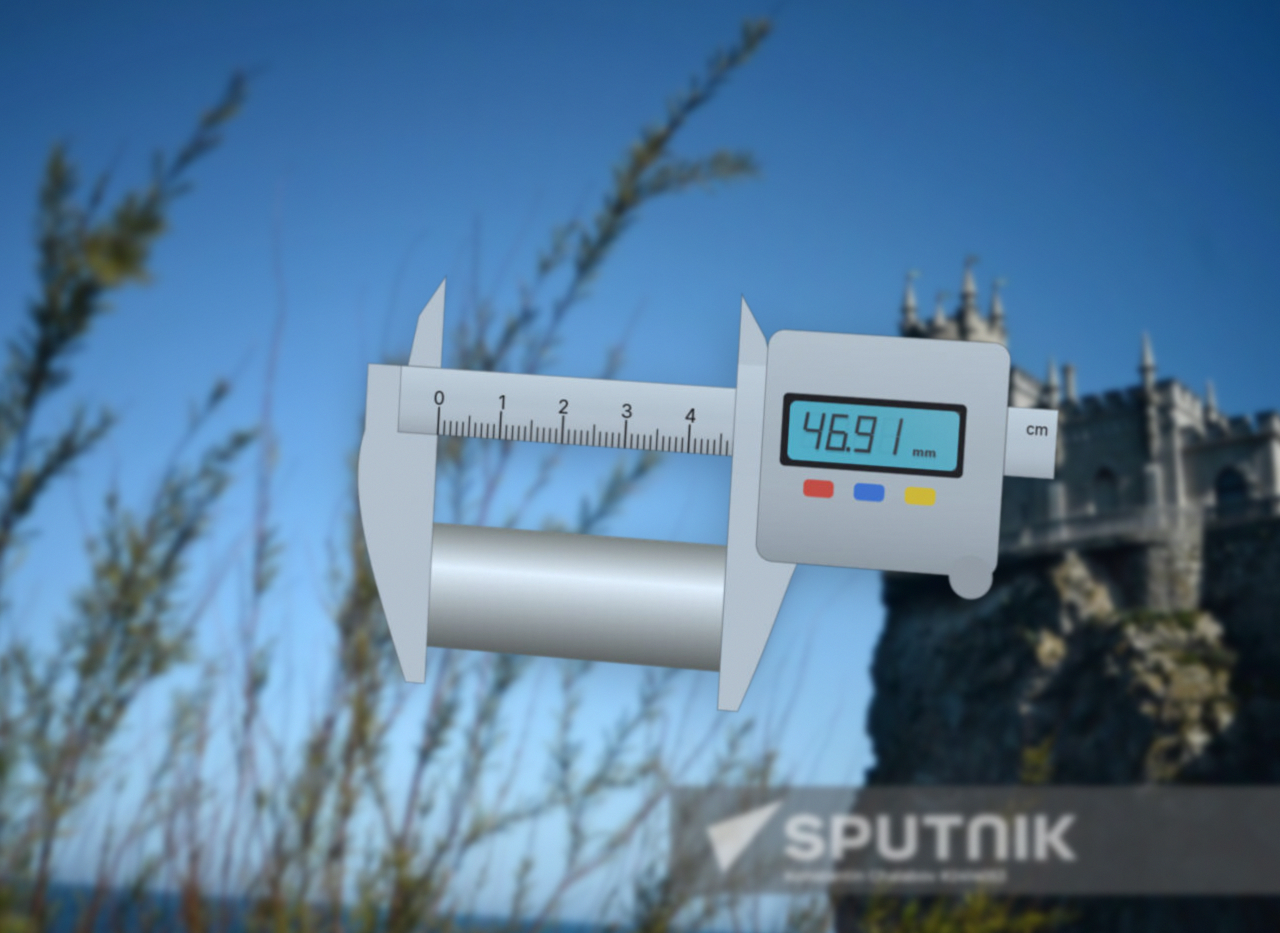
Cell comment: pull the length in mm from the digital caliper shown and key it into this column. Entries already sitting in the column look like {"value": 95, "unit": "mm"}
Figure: {"value": 46.91, "unit": "mm"}
